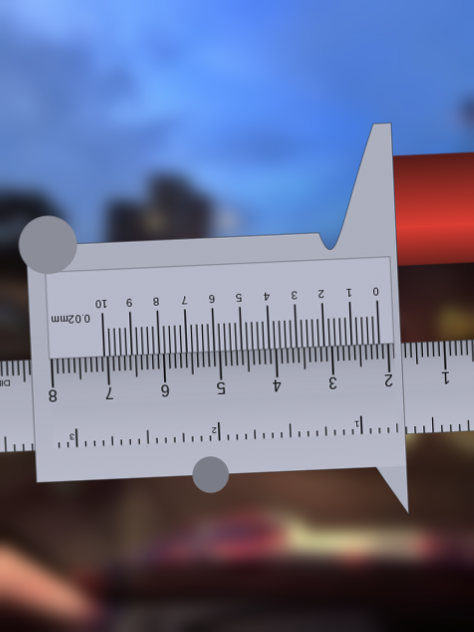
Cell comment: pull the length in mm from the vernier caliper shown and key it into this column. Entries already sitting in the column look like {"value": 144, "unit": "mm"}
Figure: {"value": 21.6, "unit": "mm"}
